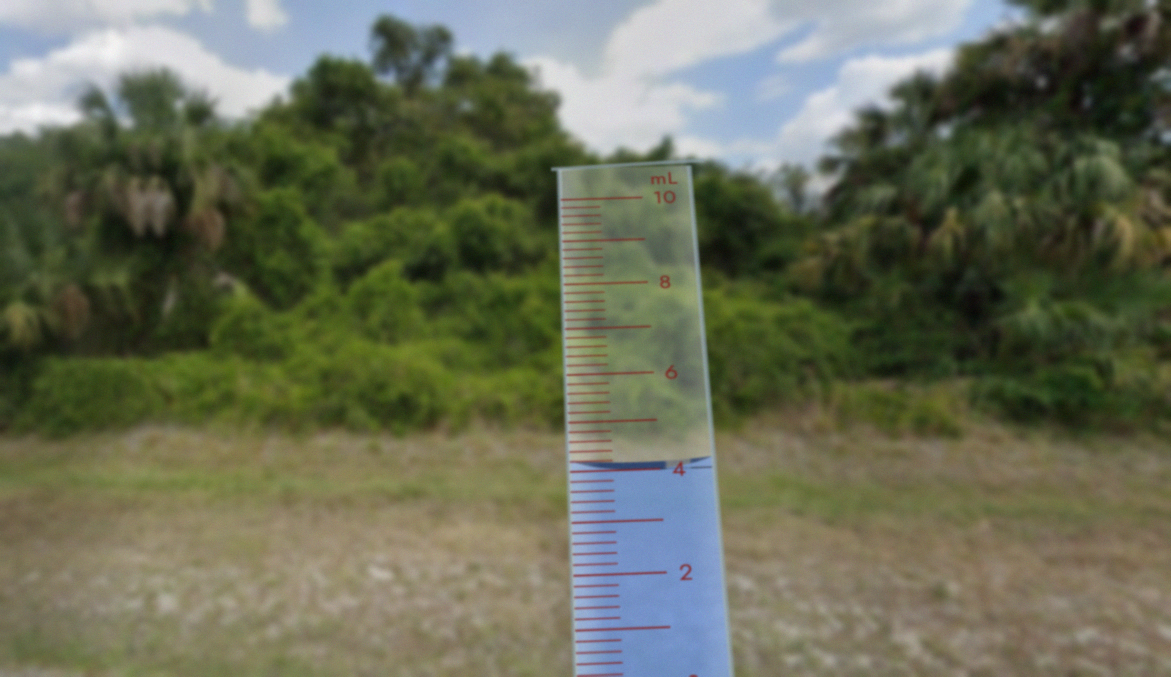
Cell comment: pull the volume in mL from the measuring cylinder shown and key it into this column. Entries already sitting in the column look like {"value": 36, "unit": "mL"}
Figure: {"value": 4, "unit": "mL"}
